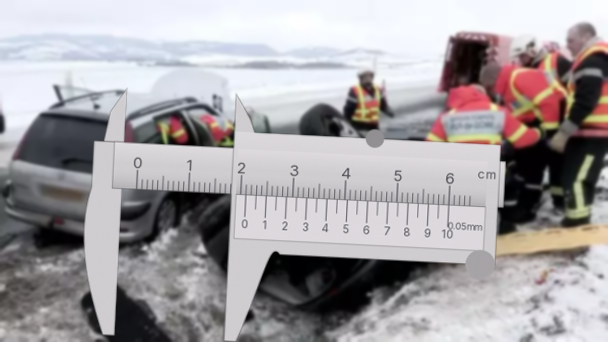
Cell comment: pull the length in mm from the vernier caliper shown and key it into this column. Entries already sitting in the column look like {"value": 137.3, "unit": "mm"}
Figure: {"value": 21.0, "unit": "mm"}
